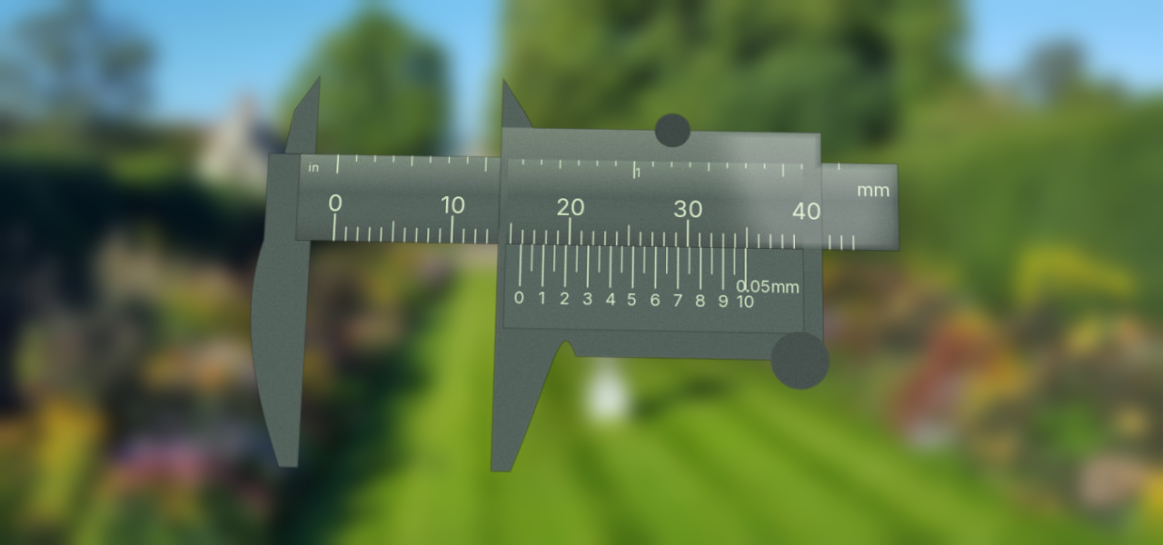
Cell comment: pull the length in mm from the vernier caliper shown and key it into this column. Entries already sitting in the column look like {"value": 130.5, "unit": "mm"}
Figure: {"value": 15.9, "unit": "mm"}
